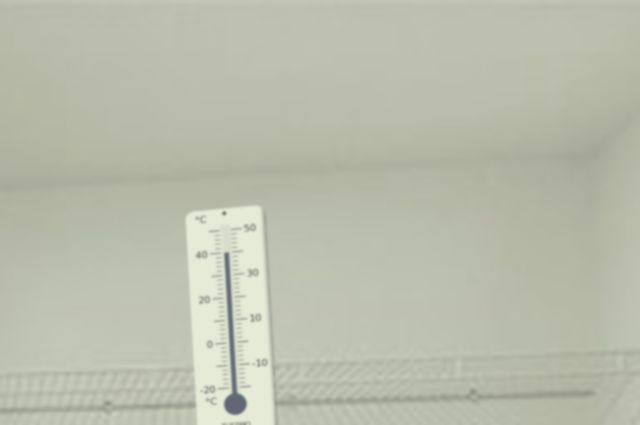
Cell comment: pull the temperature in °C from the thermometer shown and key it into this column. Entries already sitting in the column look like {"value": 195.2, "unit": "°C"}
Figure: {"value": 40, "unit": "°C"}
